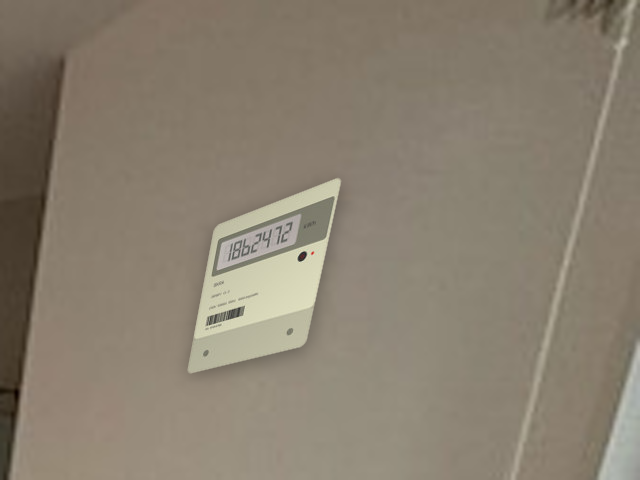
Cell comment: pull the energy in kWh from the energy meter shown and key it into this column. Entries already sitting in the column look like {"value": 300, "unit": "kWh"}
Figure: {"value": 1862472, "unit": "kWh"}
